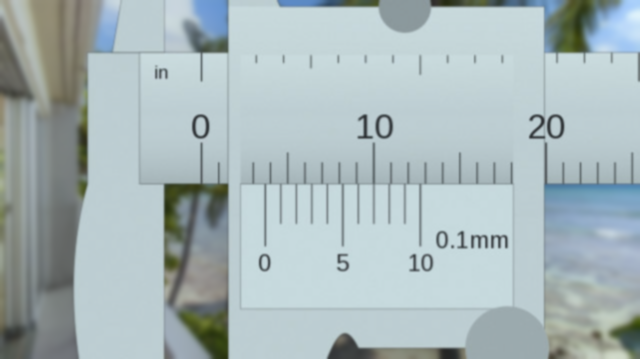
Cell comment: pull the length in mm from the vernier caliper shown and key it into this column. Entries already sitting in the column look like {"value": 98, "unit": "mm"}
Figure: {"value": 3.7, "unit": "mm"}
